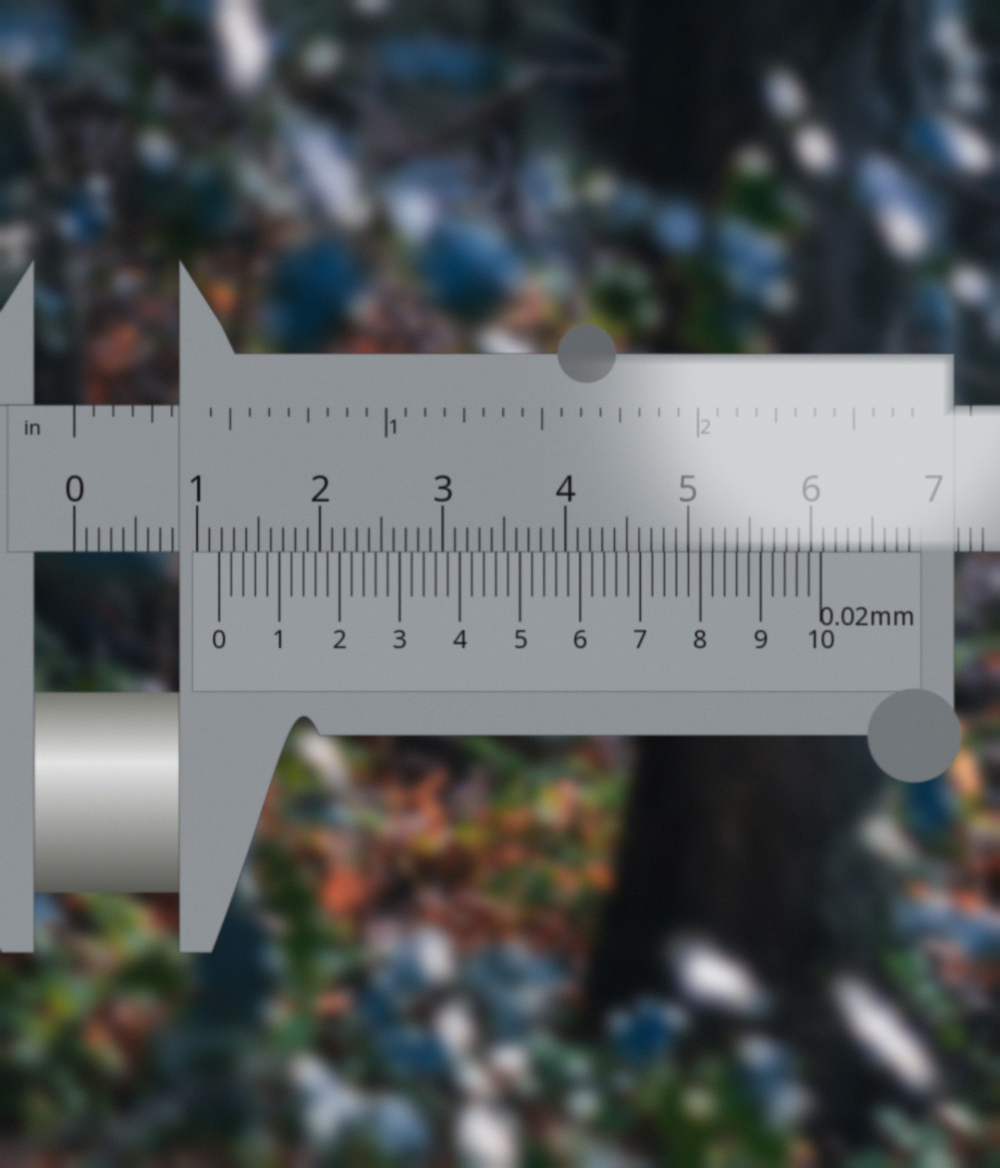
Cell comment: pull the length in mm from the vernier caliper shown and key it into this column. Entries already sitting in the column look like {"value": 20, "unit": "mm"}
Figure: {"value": 11.8, "unit": "mm"}
